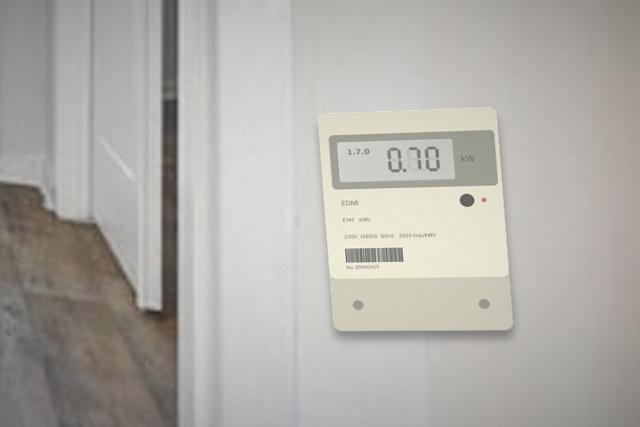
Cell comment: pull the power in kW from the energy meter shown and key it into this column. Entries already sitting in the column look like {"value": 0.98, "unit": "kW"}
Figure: {"value": 0.70, "unit": "kW"}
